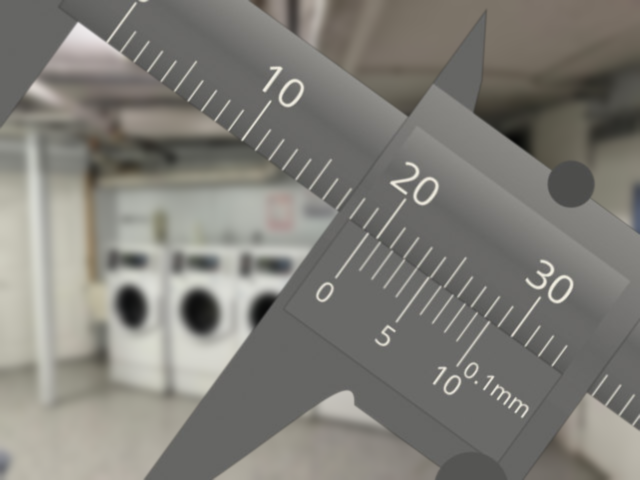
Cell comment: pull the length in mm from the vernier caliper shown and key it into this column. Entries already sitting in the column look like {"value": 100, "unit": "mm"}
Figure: {"value": 19.4, "unit": "mm"}
